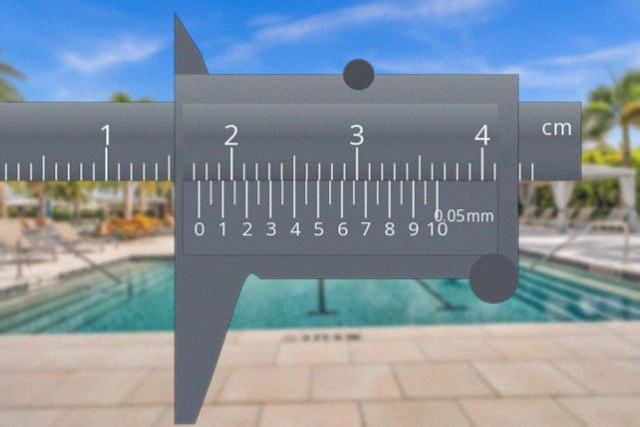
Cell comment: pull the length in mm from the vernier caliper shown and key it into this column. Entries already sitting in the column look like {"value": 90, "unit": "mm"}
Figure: {"value": 17.4, "unit": "mm"}
